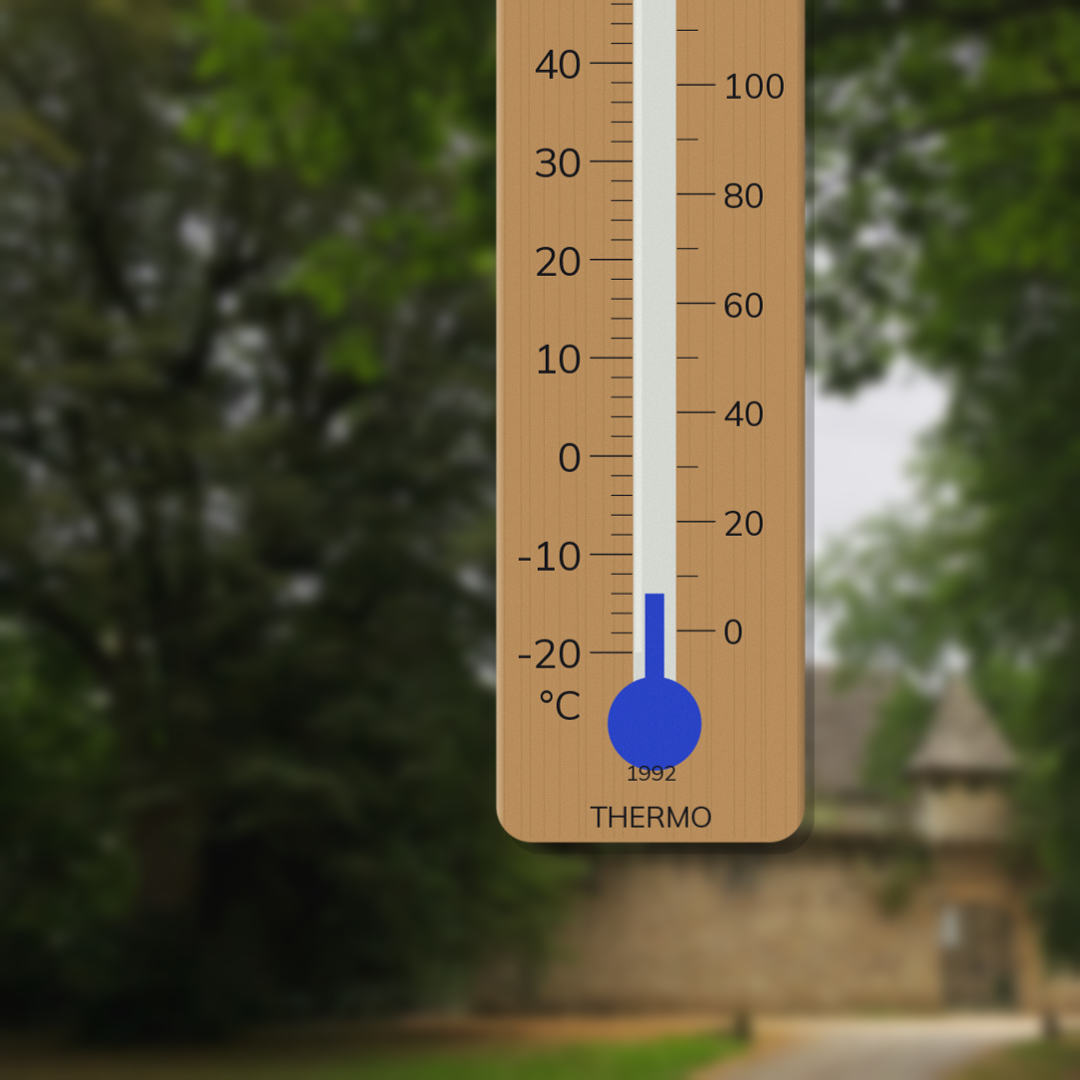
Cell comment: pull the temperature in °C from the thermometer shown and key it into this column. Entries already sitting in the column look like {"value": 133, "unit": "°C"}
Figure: {"value": -14, "unit": "°C"}
